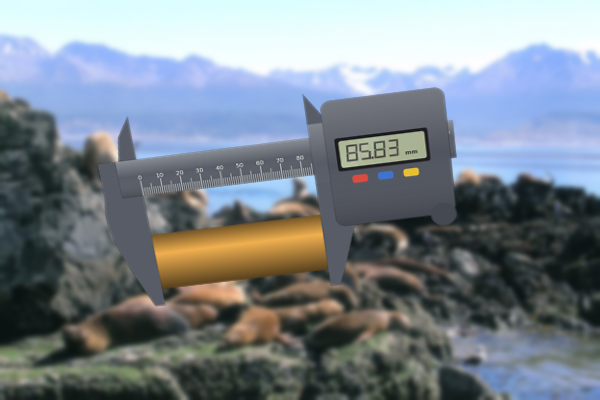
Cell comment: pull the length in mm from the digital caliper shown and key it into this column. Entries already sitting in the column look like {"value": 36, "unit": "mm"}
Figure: {"value": 85.83, "unit": "mm"}
